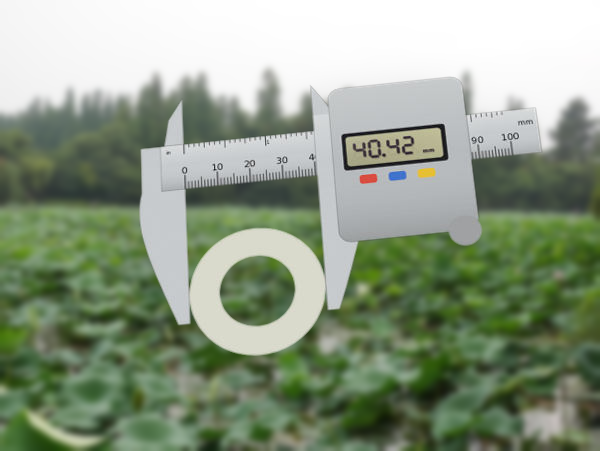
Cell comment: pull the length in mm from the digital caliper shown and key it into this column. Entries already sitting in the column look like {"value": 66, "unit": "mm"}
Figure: {"value": 40.42, "unit": "mm"}
